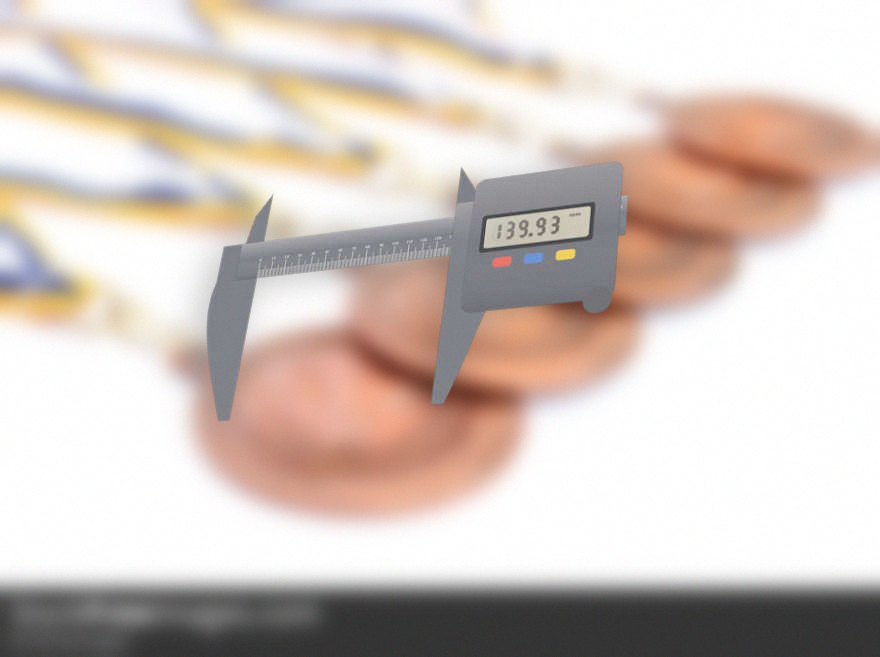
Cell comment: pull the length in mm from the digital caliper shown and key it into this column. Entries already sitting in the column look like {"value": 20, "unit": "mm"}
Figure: {"value": 139.93, "unit": "mm"}
